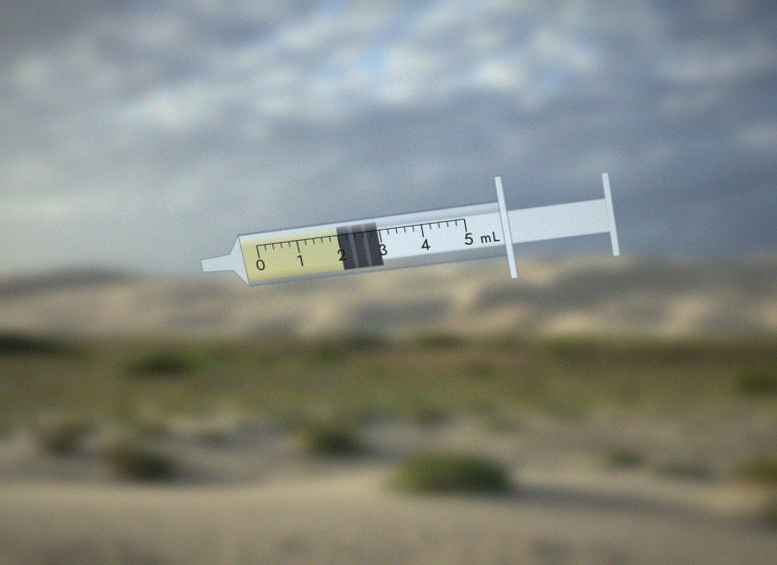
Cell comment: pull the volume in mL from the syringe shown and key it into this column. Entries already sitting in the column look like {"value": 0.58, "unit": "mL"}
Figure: {"value": 2, "unit": "mL"}
